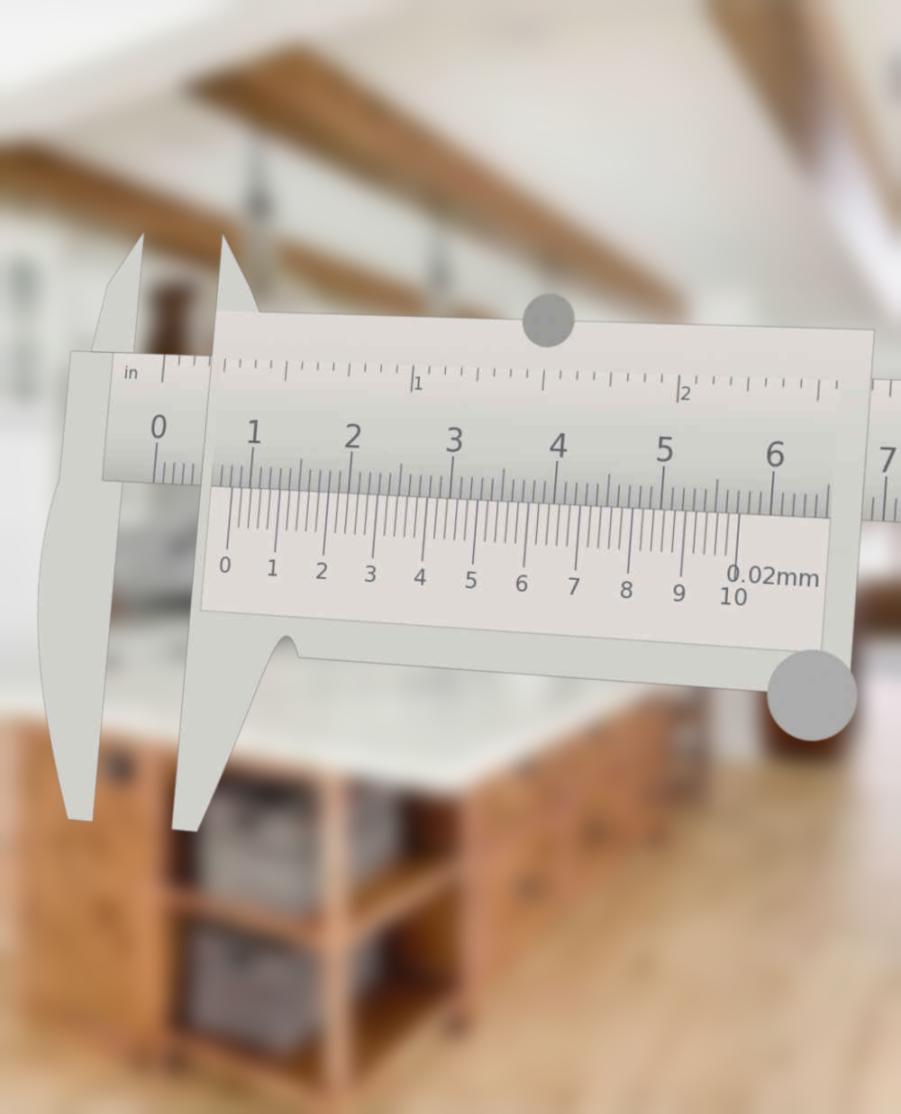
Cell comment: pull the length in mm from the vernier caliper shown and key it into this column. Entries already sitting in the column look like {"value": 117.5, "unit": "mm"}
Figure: {"value": 8.2, "unit": "mm"}
